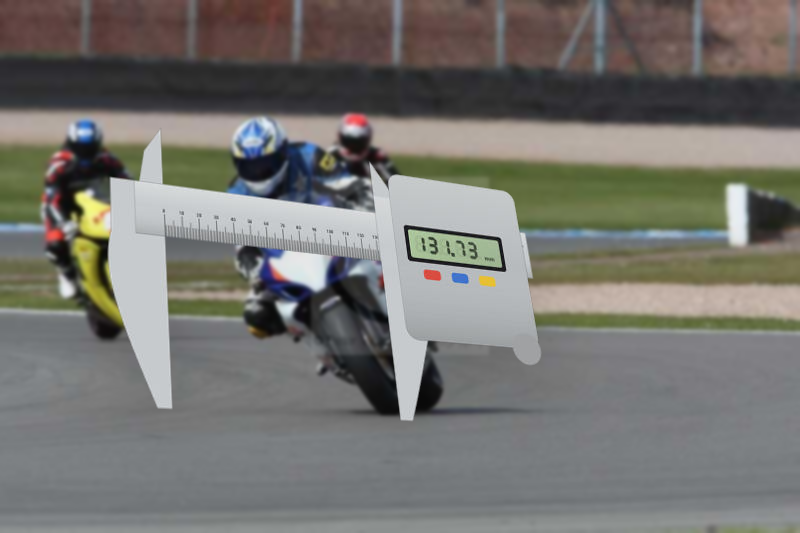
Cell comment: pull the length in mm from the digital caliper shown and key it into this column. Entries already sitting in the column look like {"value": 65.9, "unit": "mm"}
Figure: {"value": 131.73, "unit": "mm"}
